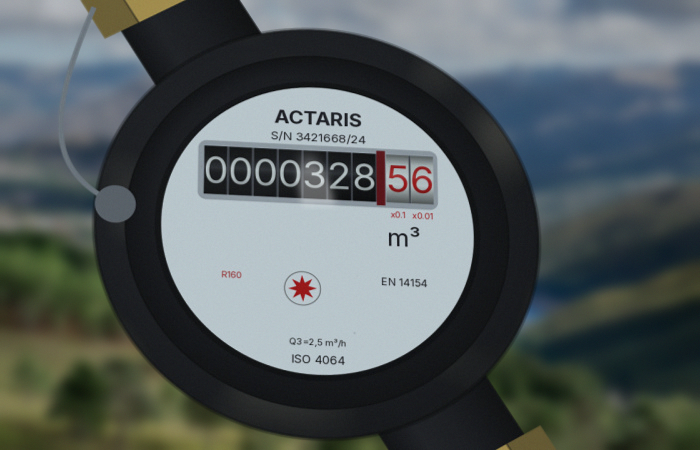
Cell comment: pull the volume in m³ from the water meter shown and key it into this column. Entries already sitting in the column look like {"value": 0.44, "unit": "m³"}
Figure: {"value": 328.56, "unit": "m³"}
